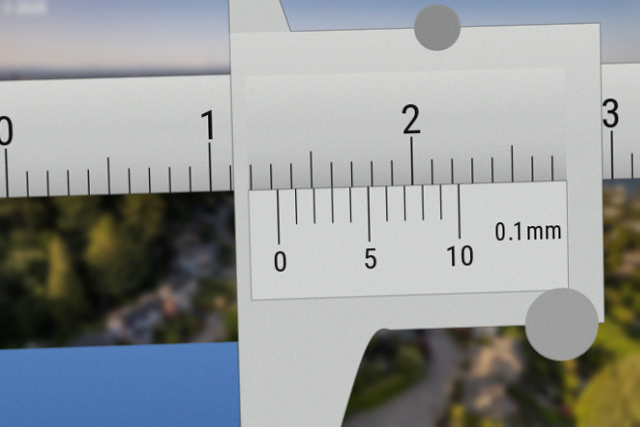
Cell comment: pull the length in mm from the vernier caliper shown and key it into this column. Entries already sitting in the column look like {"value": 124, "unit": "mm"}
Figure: {"value": 13.3, "unit": "mm"}
